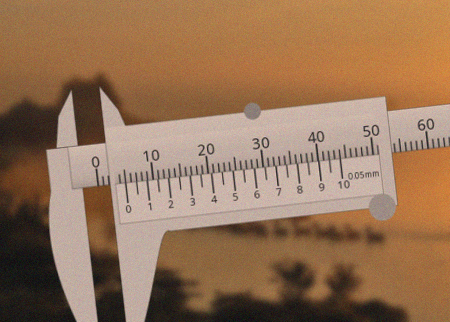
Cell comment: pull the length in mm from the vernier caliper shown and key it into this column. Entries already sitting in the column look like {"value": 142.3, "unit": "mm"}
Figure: {"value": 5.0, "unit": "mm"}
